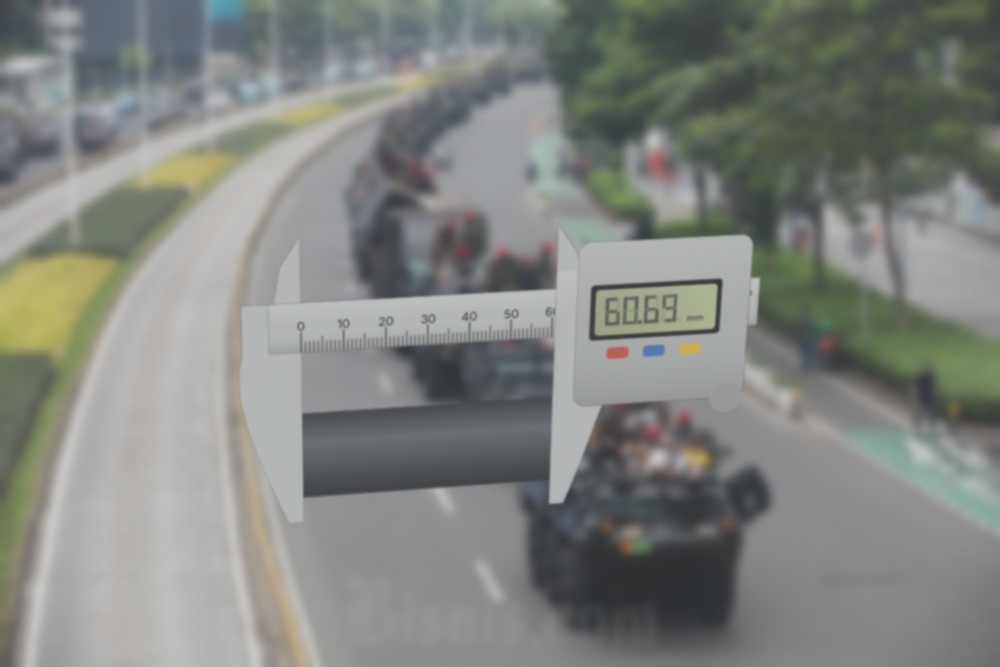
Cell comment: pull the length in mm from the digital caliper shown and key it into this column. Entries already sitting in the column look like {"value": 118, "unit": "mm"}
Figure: {"value": 60.69, "unit": "mm"}
